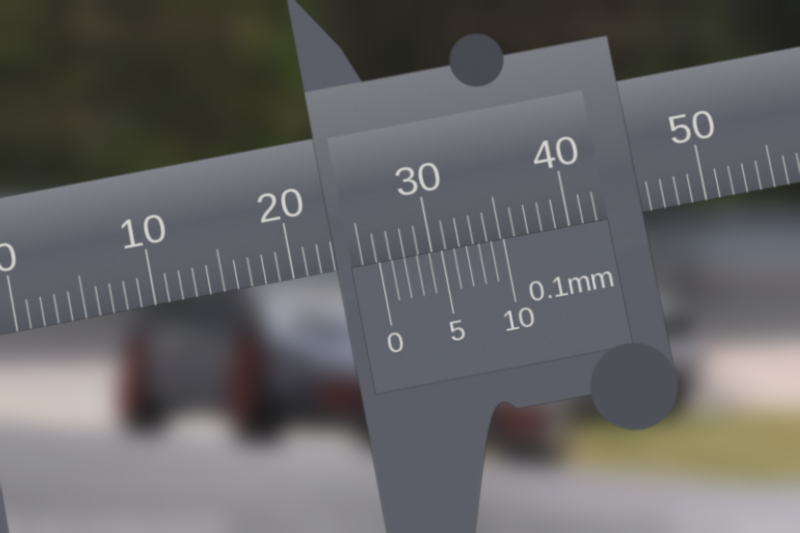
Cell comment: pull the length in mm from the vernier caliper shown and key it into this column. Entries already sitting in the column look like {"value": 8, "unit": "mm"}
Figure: {"value": 26.2, "unit": "mm"}
